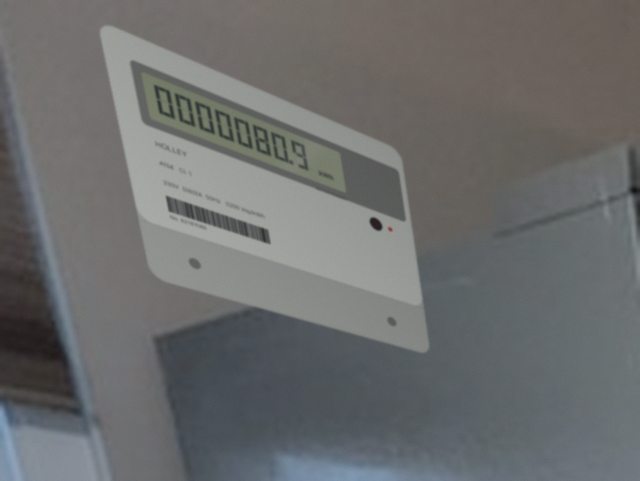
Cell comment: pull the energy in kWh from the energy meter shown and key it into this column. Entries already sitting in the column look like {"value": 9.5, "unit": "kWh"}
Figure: {"value": 80.9, "unit": "kWh"}
